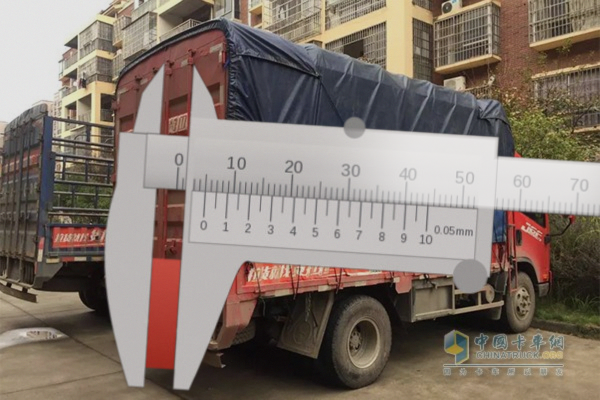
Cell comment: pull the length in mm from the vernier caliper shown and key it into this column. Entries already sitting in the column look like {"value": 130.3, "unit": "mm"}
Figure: {"value": 5.0, "unit": "mm"}
